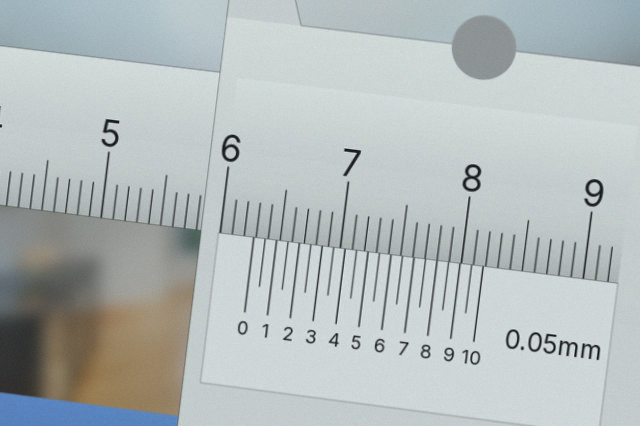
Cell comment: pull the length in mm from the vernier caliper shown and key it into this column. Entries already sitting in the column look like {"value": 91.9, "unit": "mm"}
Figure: {"value": 62.8, "unit": "mm"}
